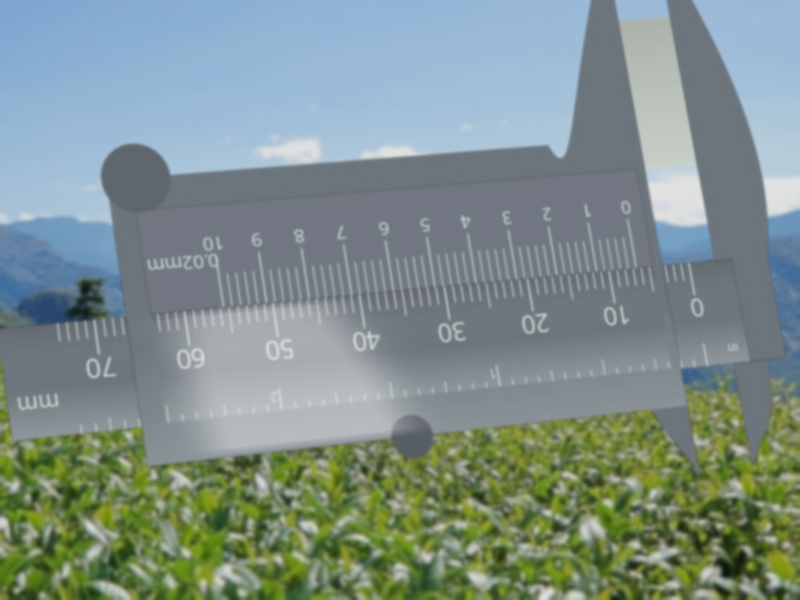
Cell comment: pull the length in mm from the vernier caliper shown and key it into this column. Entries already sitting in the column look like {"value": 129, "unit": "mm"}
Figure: {"value": 6.6, "unit": "mm"}
